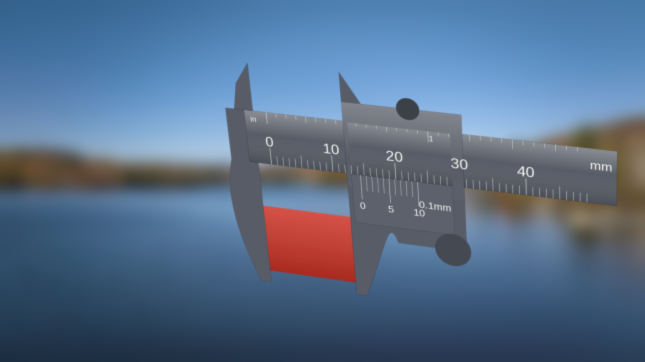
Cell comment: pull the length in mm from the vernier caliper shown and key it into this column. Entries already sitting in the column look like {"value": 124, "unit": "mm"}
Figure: {"value": 14.4, "unit": "mm"}
